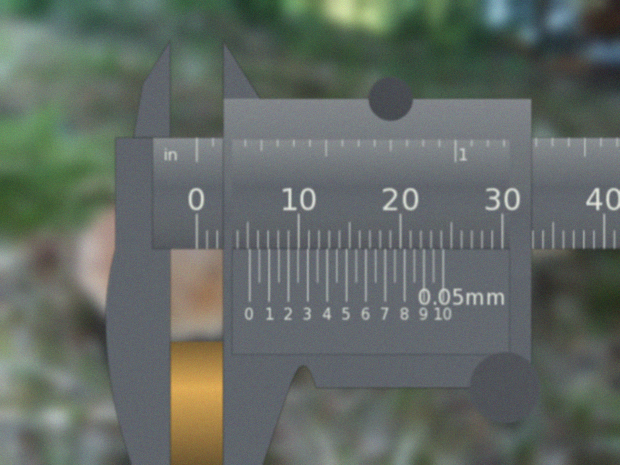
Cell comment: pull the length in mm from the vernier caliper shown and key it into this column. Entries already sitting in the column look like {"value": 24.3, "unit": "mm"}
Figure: {"value": 5.2, "unit": "mm"}
